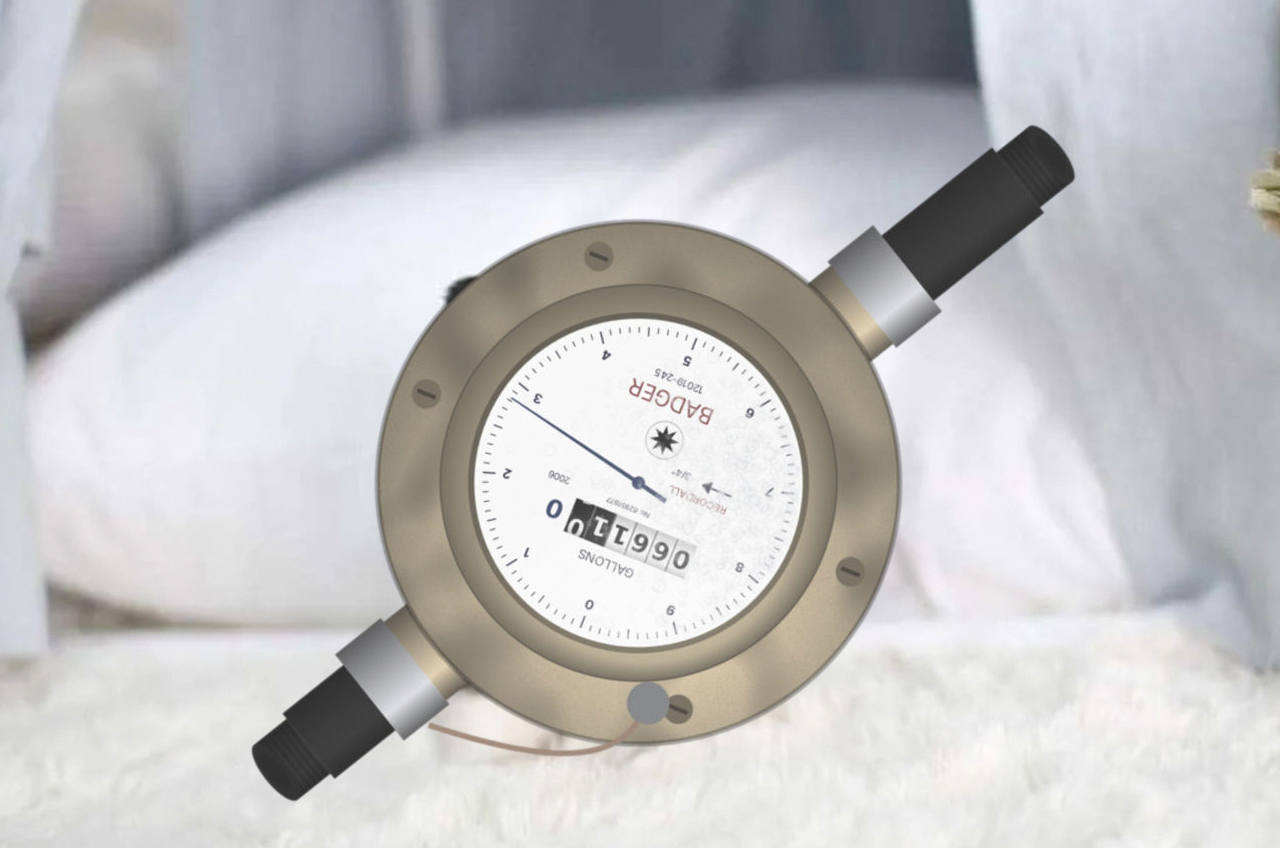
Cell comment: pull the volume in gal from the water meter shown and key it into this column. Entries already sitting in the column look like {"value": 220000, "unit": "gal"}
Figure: {"value": 661102.8, "unit": "gal"}
